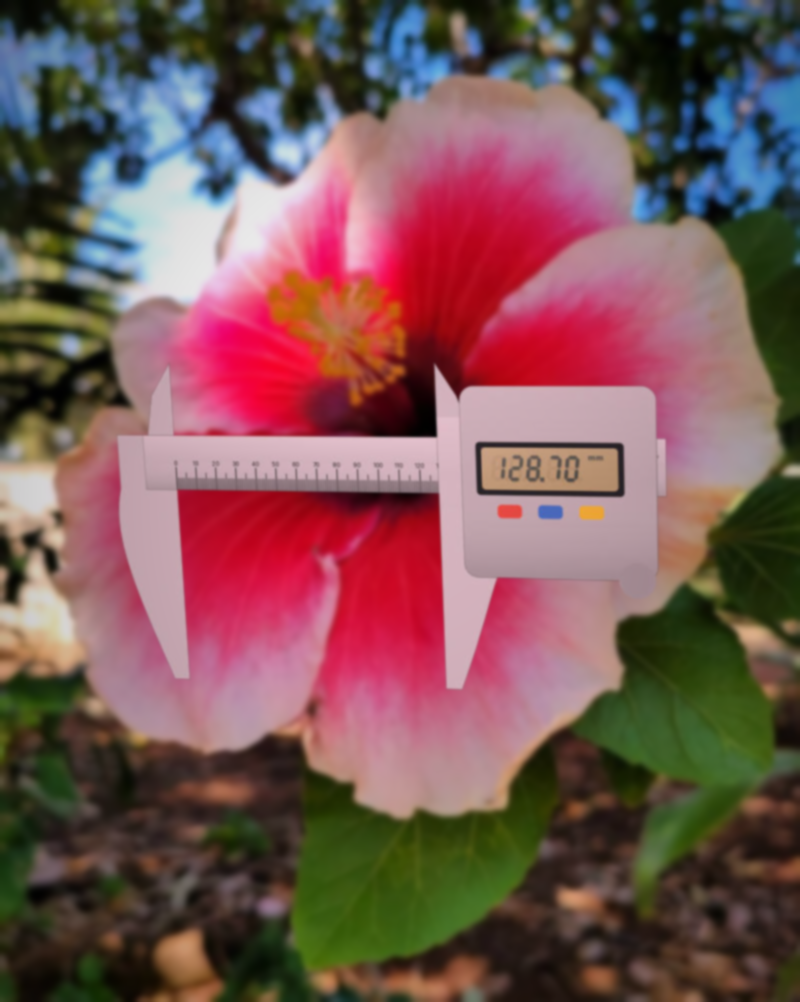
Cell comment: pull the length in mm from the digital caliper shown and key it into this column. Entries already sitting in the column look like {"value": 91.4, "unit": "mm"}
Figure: {"value": 128.70, "unit": "mm"}
